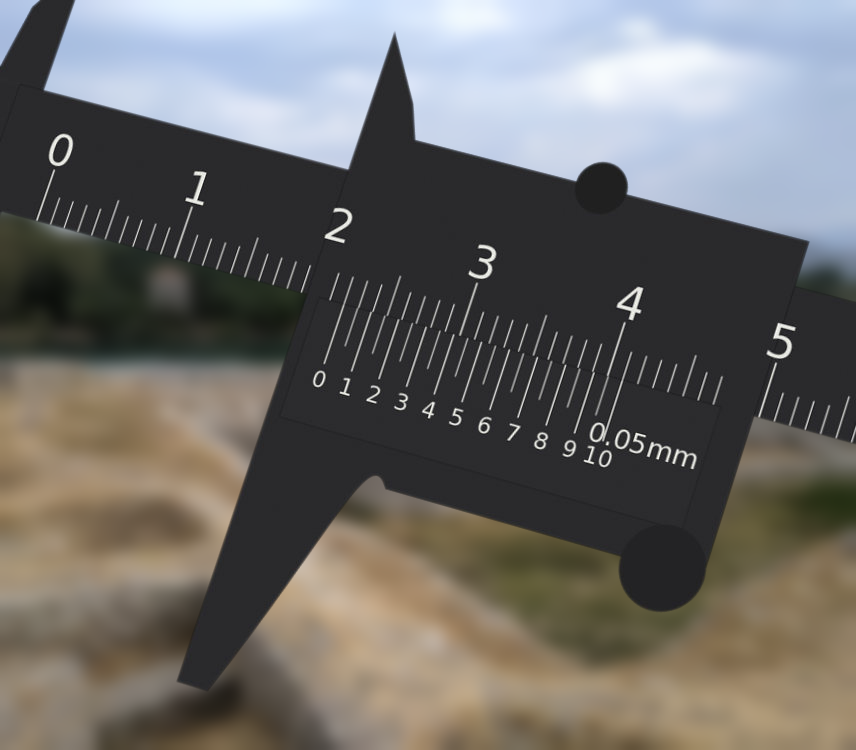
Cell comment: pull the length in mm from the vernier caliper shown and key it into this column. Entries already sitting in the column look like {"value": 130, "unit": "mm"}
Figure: {"value": 22.0, "unit": "mm"}
